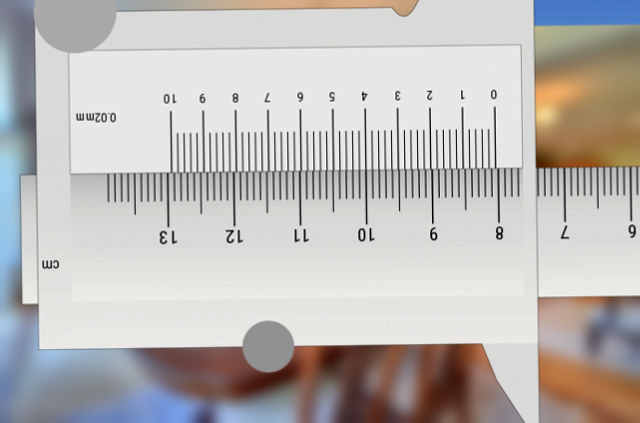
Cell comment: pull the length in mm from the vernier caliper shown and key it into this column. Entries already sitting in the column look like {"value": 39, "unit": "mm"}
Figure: {"value": 80.4, "unit": "mm"}
